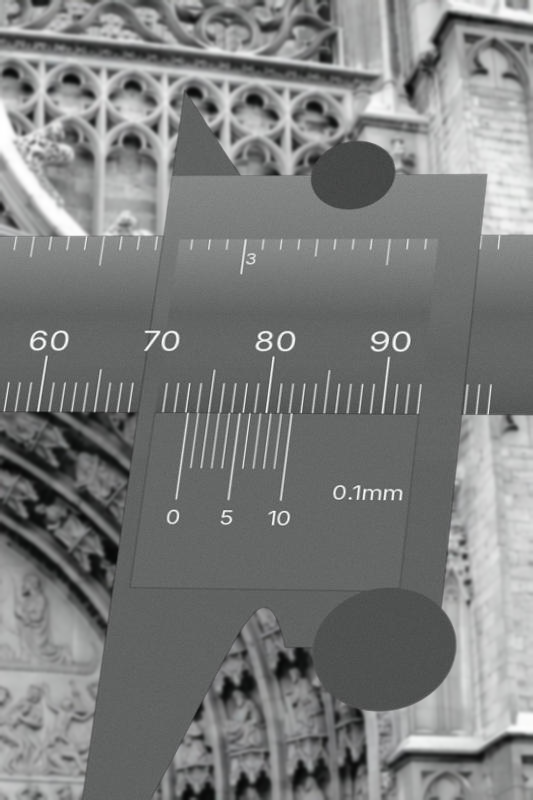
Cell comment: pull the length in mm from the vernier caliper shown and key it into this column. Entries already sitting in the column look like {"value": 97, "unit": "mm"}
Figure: {"value": 73.2, "unit": "mm"}
